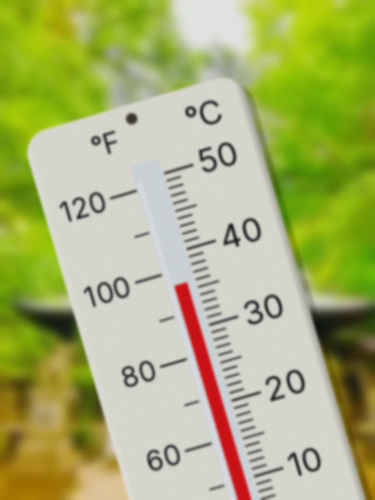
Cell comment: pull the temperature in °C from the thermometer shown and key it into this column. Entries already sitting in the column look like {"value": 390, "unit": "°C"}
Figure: {"value": 36, "unit": "°C"}
